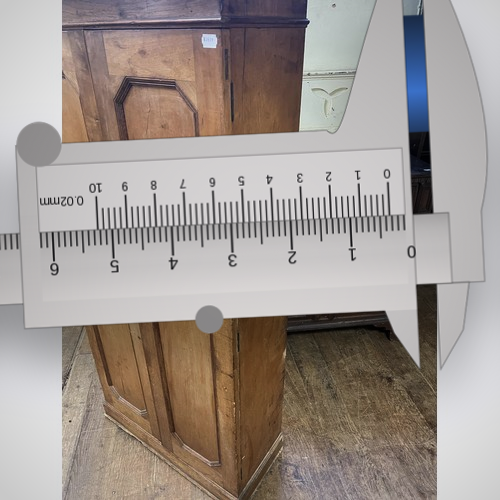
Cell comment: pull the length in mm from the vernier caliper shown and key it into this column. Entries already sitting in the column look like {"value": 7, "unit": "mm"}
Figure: {"value": 3.4, "unit": "mm"}
